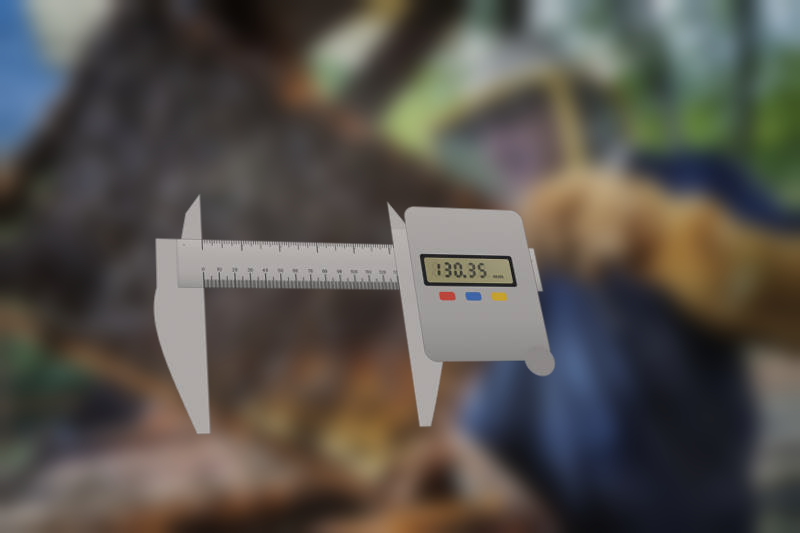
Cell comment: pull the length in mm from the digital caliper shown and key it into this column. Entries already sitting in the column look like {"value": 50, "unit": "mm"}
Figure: {"value": 130.35, "unit": "mm"}
